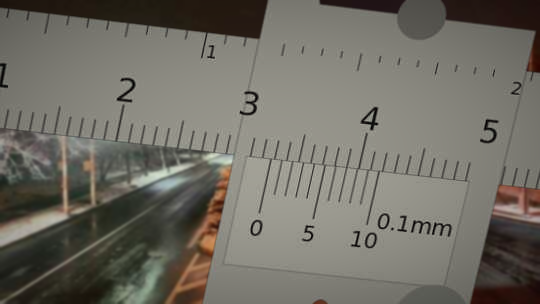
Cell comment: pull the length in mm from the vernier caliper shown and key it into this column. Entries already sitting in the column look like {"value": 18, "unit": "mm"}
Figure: {"value": 32.7, "unit": "mm"}
